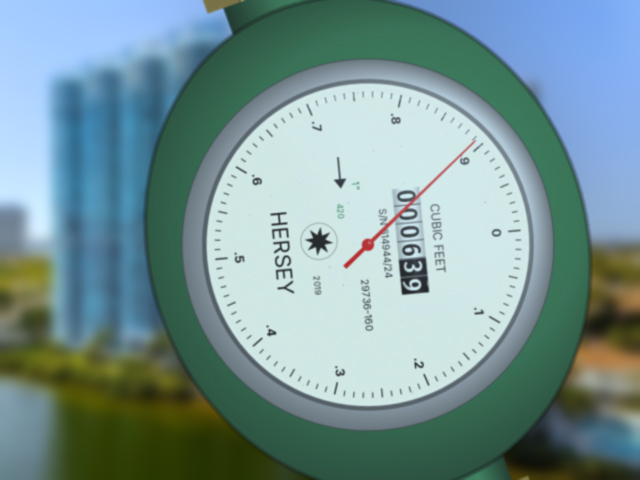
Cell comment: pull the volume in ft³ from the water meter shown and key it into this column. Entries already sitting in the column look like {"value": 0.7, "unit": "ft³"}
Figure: {"value": 638.89, "unit": "ft³"}
